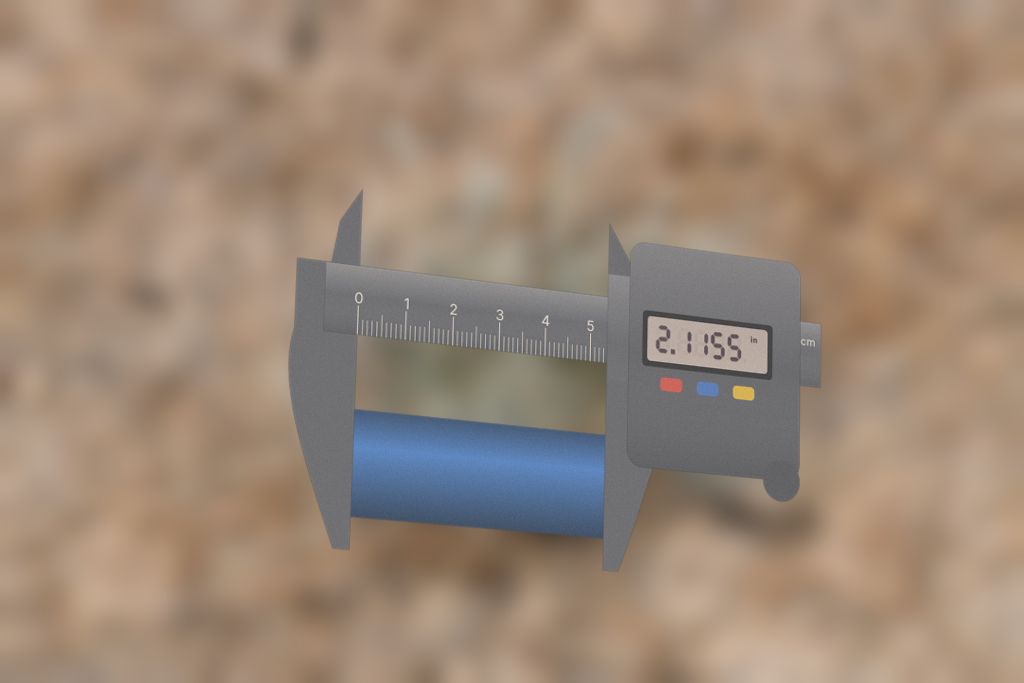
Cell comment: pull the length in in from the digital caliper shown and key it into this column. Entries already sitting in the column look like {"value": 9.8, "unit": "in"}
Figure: {"value": 2.1155, "unit": "in"}
